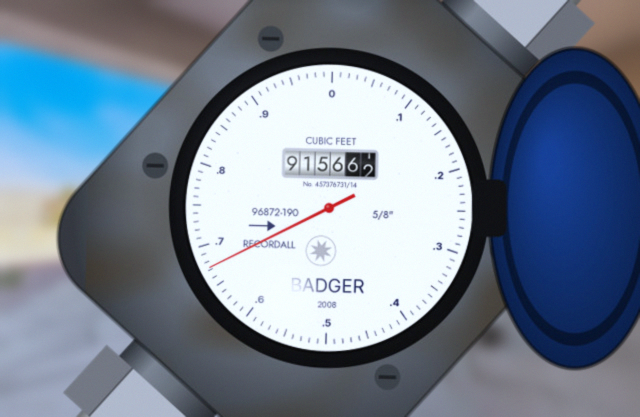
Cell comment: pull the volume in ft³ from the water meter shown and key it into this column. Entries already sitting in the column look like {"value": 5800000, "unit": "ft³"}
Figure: {"value": 915661.67, "unit": "ft³"}
